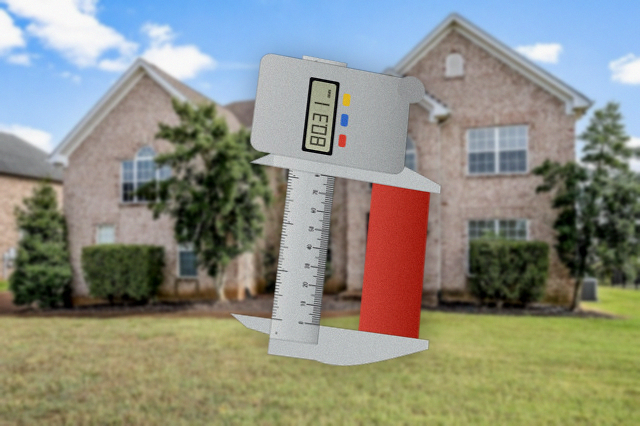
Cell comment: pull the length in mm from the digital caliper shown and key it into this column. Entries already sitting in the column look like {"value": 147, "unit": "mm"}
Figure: {"value": 80.31, "unit": "mm"}
